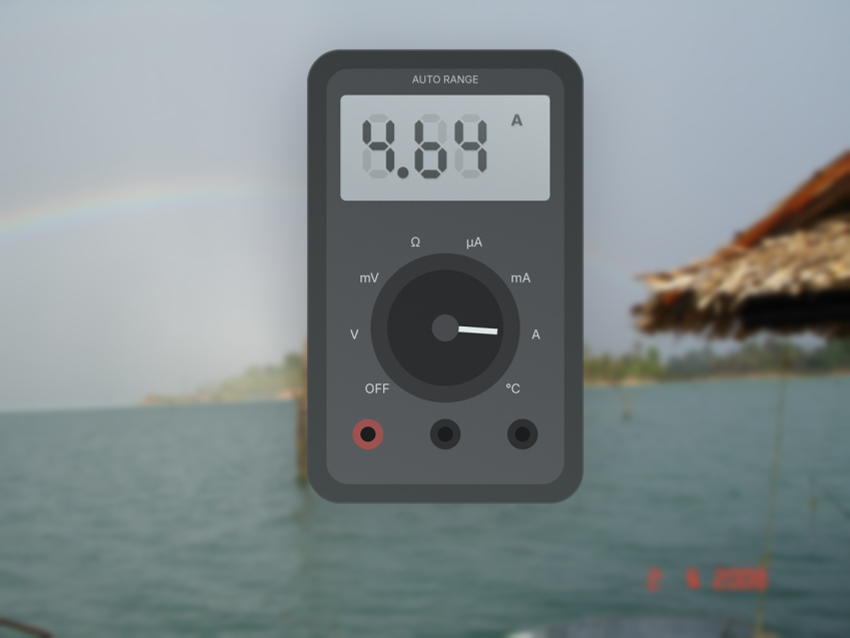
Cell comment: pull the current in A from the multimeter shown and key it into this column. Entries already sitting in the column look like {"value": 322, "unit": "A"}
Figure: {"value": 4.64, "unit": "A"}
